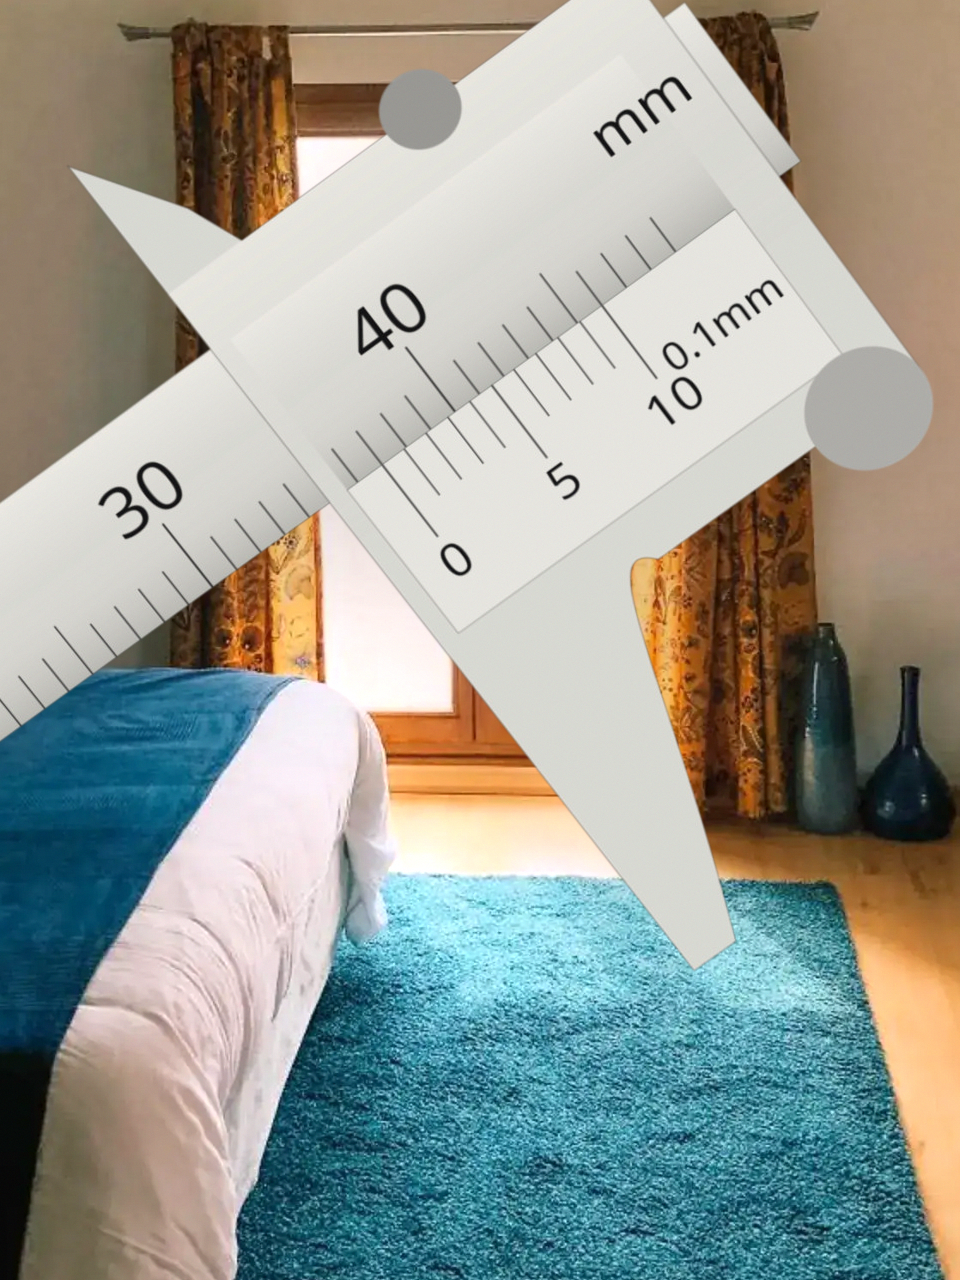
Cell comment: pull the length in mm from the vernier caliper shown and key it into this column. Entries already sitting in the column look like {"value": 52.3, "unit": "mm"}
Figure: {"value": 37.0, "unit": "mm"}
